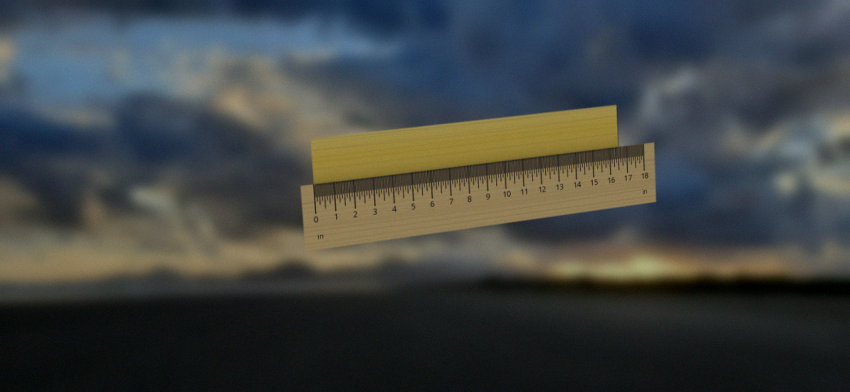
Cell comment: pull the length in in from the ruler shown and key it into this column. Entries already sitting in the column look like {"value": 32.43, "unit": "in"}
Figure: {"value": 16.5, "unit": "in"}
